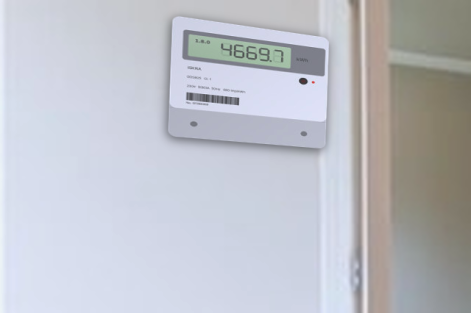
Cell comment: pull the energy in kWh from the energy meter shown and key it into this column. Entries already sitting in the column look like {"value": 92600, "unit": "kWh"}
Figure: {"value": 4669.7, "unit": "kWh"}
